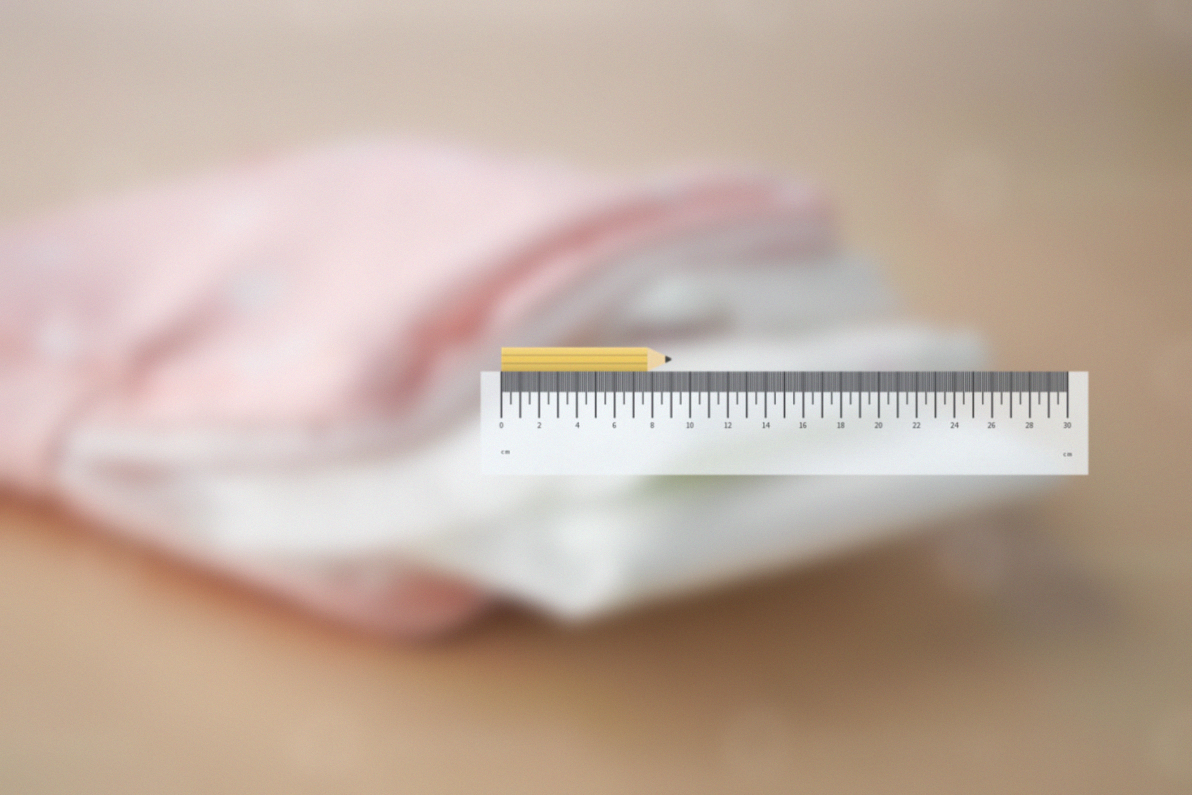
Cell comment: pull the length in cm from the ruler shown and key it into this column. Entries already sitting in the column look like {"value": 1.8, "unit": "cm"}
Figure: {"value": 9, "unit": "cm"}
